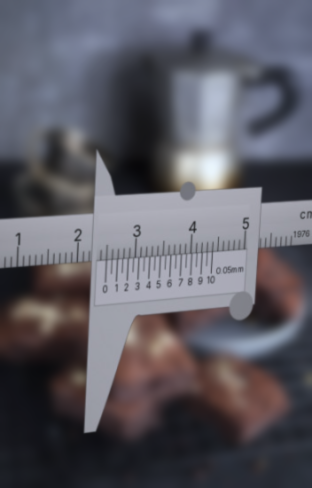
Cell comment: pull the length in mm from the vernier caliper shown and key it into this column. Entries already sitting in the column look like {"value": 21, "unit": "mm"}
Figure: {"value": 25.0, "unit": "mm"}
